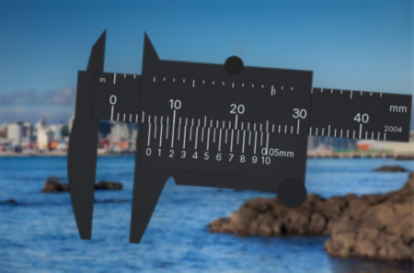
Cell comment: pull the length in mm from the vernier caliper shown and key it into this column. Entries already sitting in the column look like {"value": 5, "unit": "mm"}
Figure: {"value": 6.2, "unit": "mm"}
